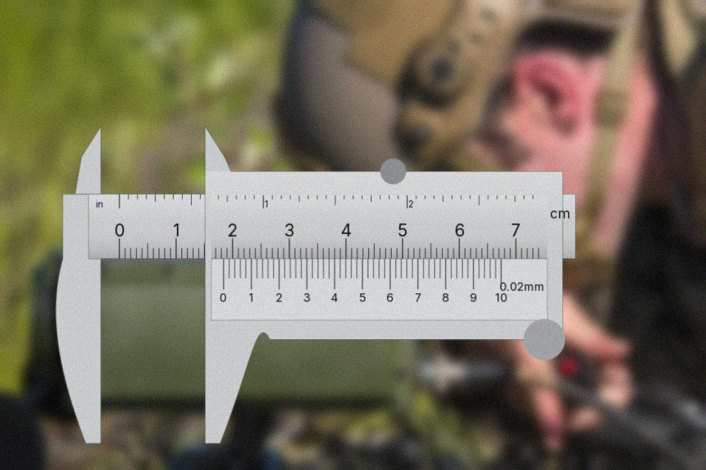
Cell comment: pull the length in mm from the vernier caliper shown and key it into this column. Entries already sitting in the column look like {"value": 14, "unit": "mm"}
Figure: {"value": 18.4, "unit": "mm"}
